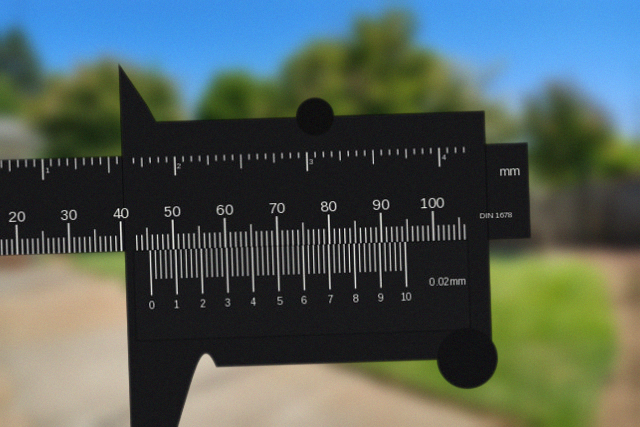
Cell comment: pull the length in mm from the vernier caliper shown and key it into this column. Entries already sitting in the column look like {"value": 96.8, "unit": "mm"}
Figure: {"value": 45.5, "unit": "mm"}
